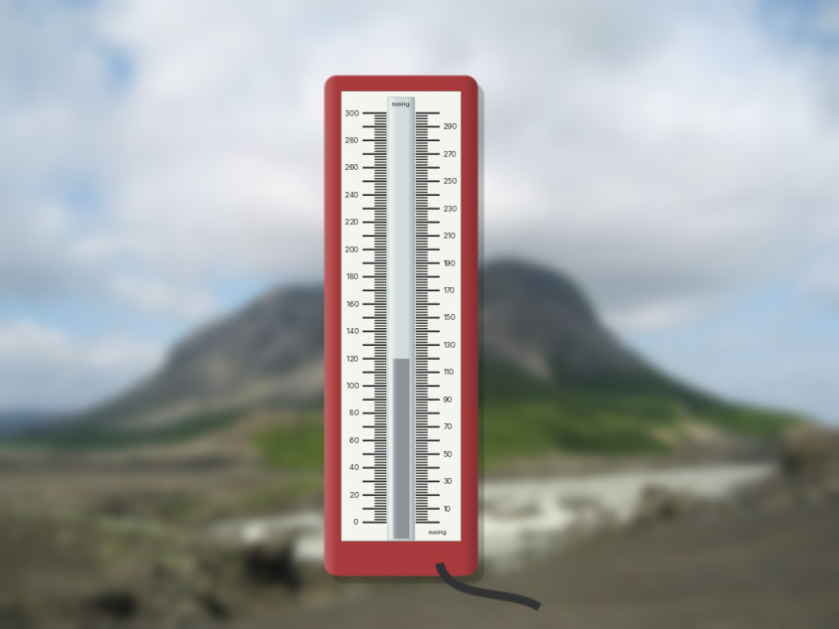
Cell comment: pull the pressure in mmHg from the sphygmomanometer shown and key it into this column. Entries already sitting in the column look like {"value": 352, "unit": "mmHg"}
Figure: {"value": 120, "unit": "mmHg"}
